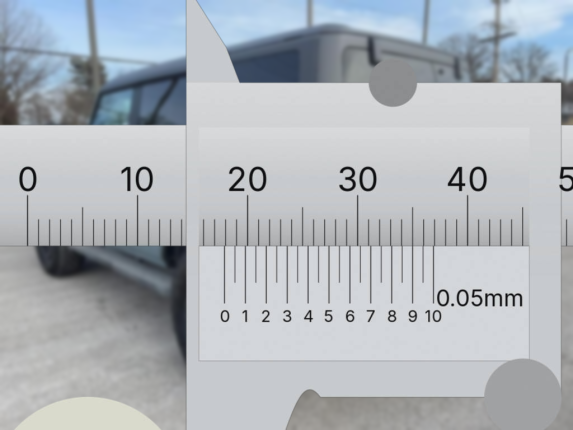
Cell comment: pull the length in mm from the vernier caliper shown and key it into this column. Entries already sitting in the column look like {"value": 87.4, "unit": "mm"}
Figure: {"value": 17.9, "unit": "mm"}
